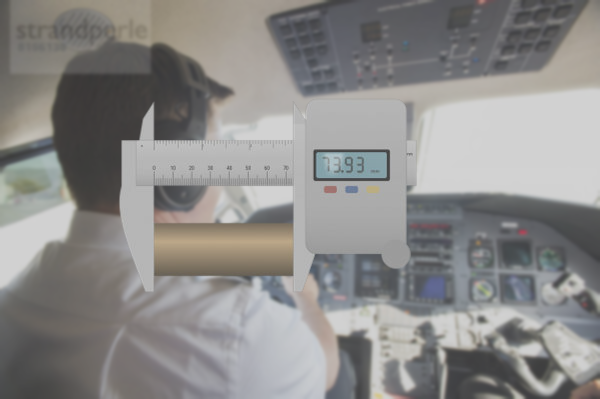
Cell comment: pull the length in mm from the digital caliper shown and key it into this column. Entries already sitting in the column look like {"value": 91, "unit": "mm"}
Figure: {"value": 73.93, "unit": "mm"}
